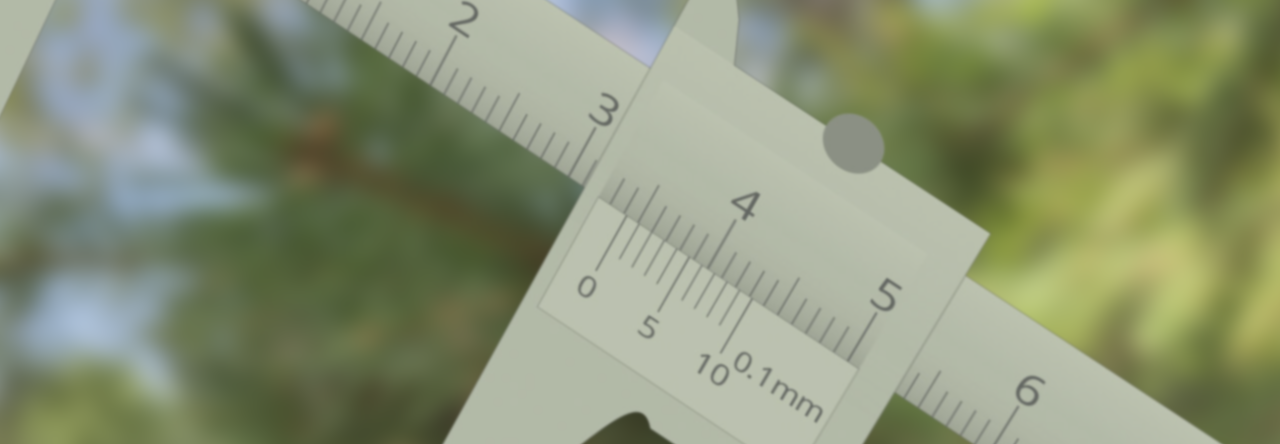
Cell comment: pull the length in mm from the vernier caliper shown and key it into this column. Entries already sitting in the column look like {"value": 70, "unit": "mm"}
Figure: {"value": 34.2, "unit": "mm"}
